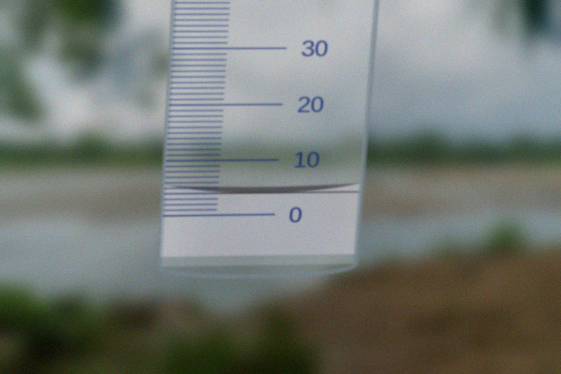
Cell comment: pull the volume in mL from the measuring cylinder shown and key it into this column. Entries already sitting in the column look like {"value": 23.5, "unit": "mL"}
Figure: {"value": 4, "unit": "mL"}
